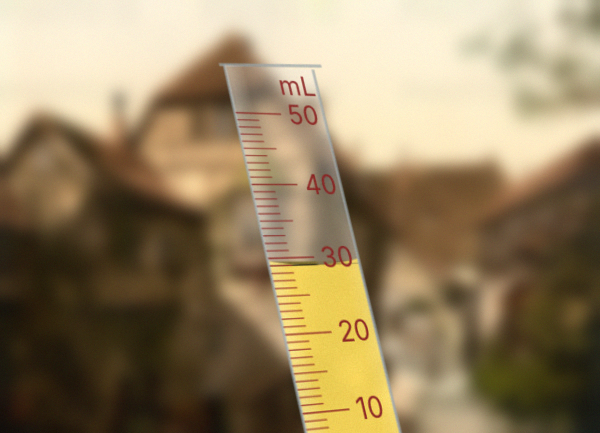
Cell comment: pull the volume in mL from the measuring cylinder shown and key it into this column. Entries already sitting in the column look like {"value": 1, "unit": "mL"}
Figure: {"value": 29, "unit": "mL"}
